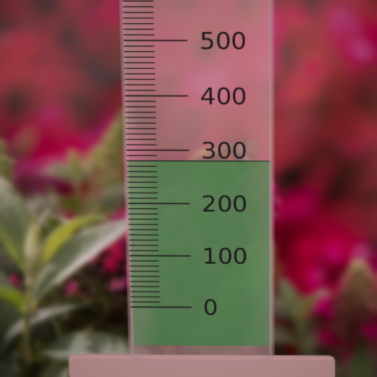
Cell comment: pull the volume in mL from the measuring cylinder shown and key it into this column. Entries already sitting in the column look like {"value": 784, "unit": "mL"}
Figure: {"value": 280, "unit": "mL"}
